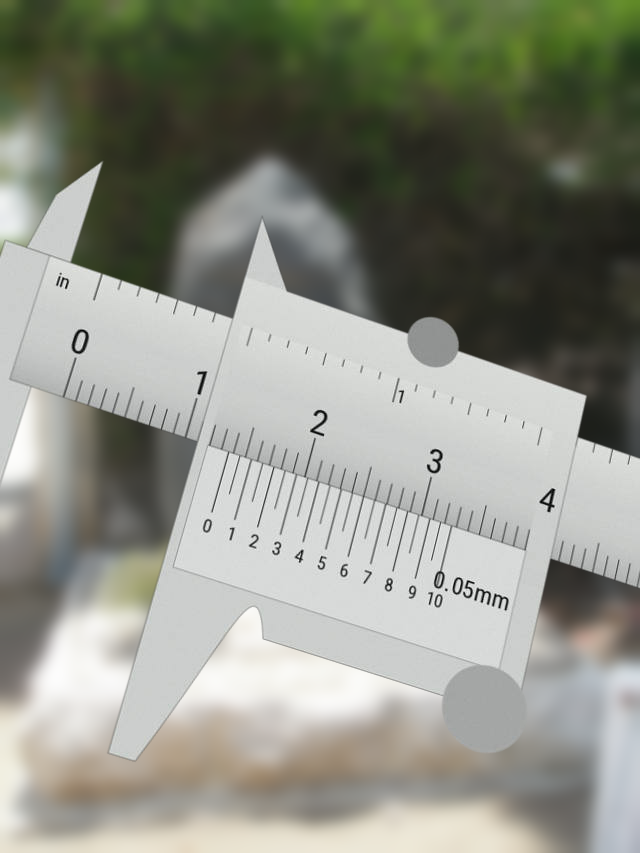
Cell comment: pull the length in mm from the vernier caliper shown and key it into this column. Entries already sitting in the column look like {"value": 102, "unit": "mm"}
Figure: {"value": 13.6, "unit": "mm"}
